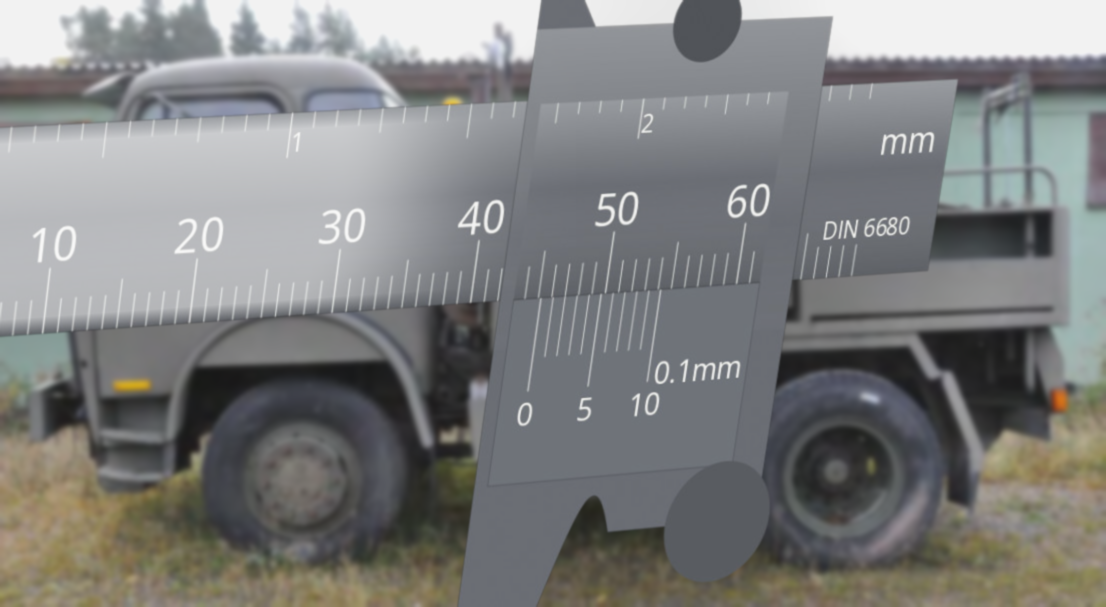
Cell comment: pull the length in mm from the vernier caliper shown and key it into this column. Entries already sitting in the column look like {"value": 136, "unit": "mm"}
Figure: {"value": 45.2, "unit": "mm"}
